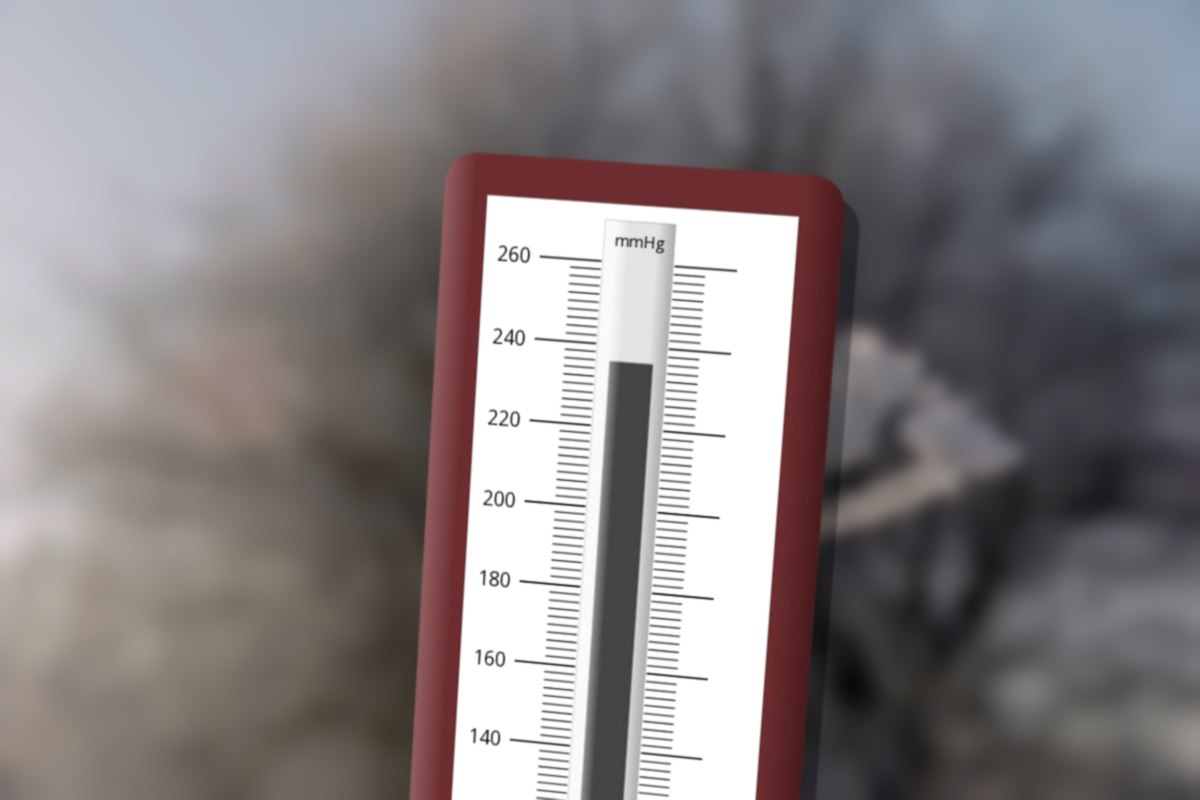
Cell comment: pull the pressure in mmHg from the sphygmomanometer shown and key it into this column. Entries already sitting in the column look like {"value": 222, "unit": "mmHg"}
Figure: {"value": 236, "unit": "mmHg"}
